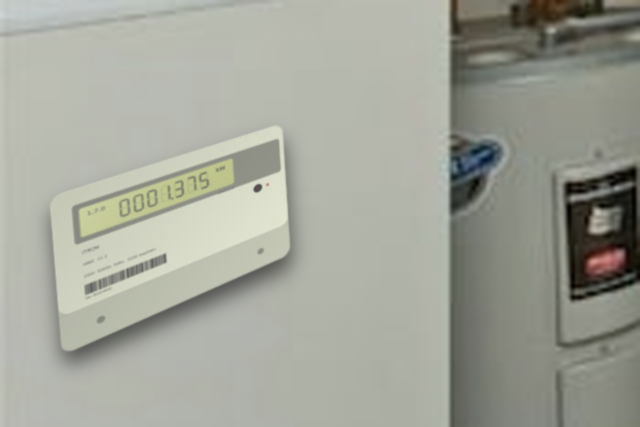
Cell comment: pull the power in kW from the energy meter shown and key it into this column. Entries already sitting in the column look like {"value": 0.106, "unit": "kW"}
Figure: {"value": 1.375, "unit": "kW"}
